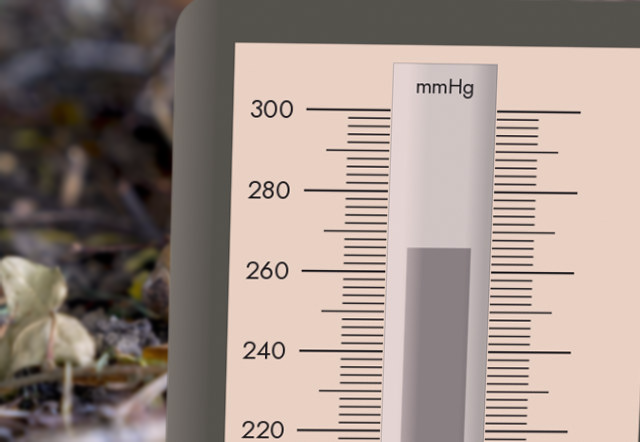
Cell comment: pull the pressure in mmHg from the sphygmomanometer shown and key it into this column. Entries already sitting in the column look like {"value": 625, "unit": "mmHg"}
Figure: {"value": 266, "unit": "mmHg"}
